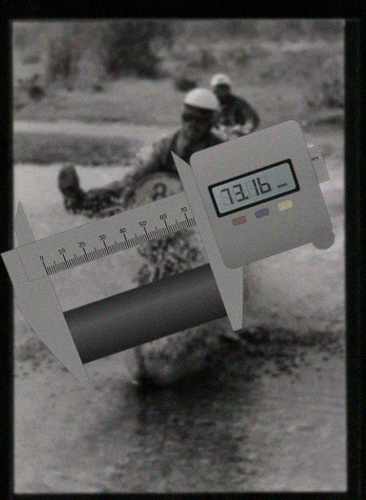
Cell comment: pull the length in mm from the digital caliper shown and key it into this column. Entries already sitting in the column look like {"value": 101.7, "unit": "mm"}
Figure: {"value": 73.16, "unit": "mm"}
